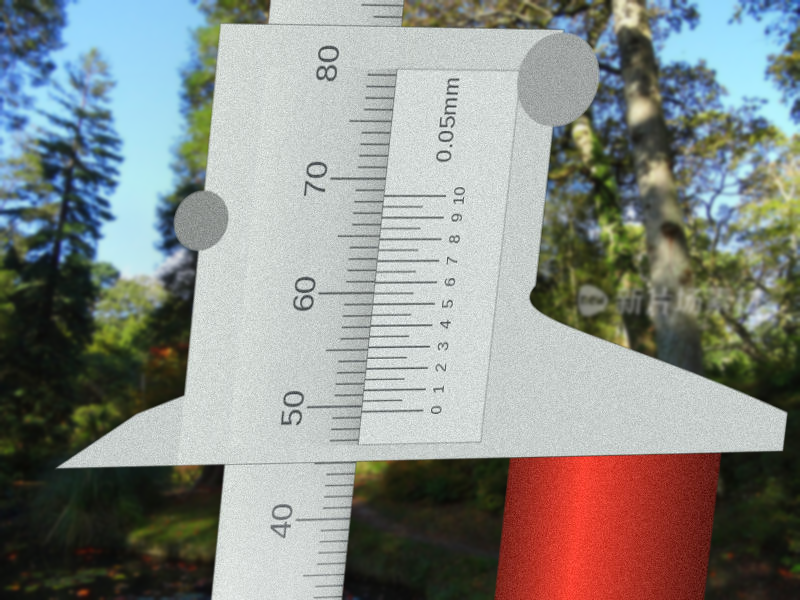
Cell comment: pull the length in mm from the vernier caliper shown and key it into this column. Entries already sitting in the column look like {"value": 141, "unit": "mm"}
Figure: {"value": 49.5, "unit": "mm"}
